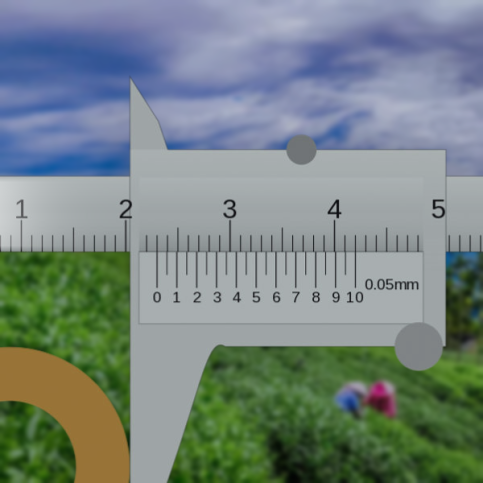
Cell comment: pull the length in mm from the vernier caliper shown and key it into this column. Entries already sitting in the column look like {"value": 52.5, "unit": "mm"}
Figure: {"value": 23.0, "unit": "mm"}
